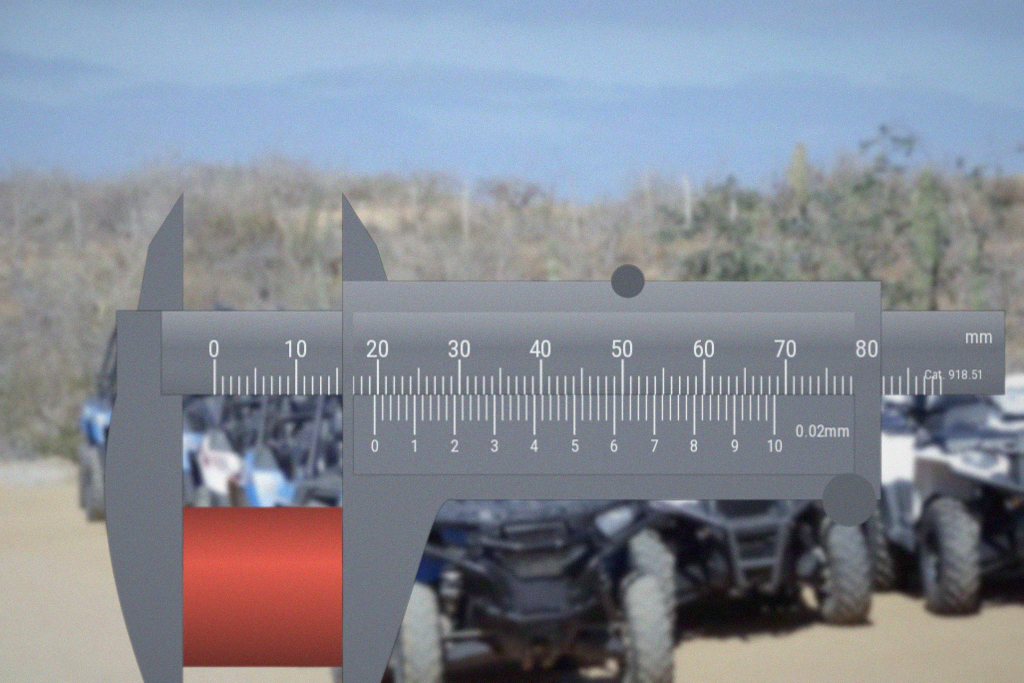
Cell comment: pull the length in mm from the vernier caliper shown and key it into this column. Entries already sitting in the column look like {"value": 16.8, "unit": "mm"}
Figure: {"value": 19.6, "unit": "mm"}
